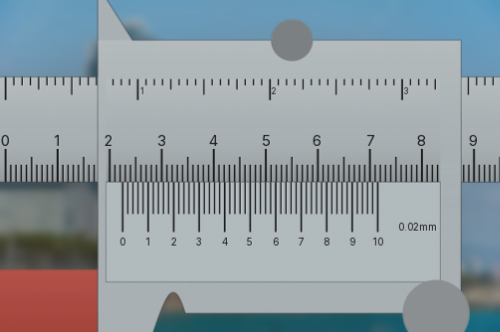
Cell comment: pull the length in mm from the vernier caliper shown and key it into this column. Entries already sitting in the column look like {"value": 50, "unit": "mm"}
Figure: {"value": 22.5, "unit": "mm"}
